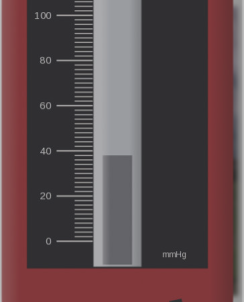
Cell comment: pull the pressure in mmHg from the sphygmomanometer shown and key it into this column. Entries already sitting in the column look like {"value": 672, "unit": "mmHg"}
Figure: {"value": 38, "unit": "mmHg"}
